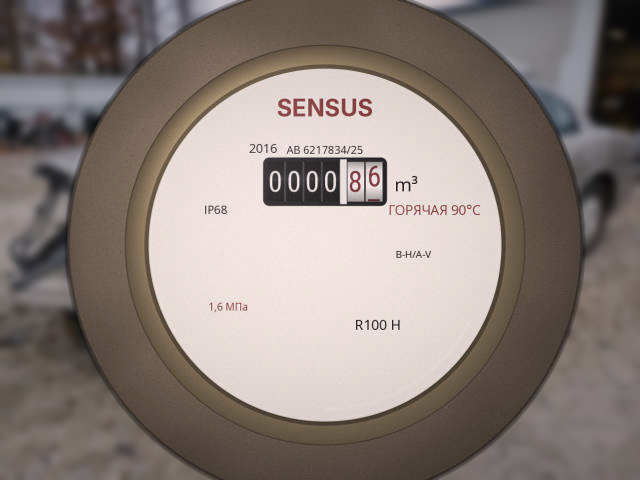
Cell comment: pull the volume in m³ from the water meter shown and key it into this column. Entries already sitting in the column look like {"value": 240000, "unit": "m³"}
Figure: {"value": 0.86, "unit": "m³"}
